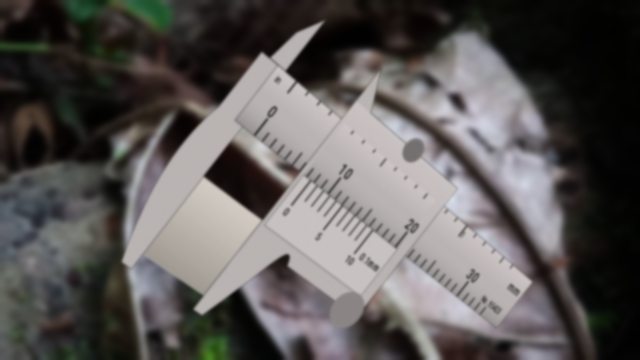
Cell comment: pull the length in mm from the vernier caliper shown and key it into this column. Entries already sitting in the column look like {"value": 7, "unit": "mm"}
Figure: {"value": 7.6, "unit": "mm"}
